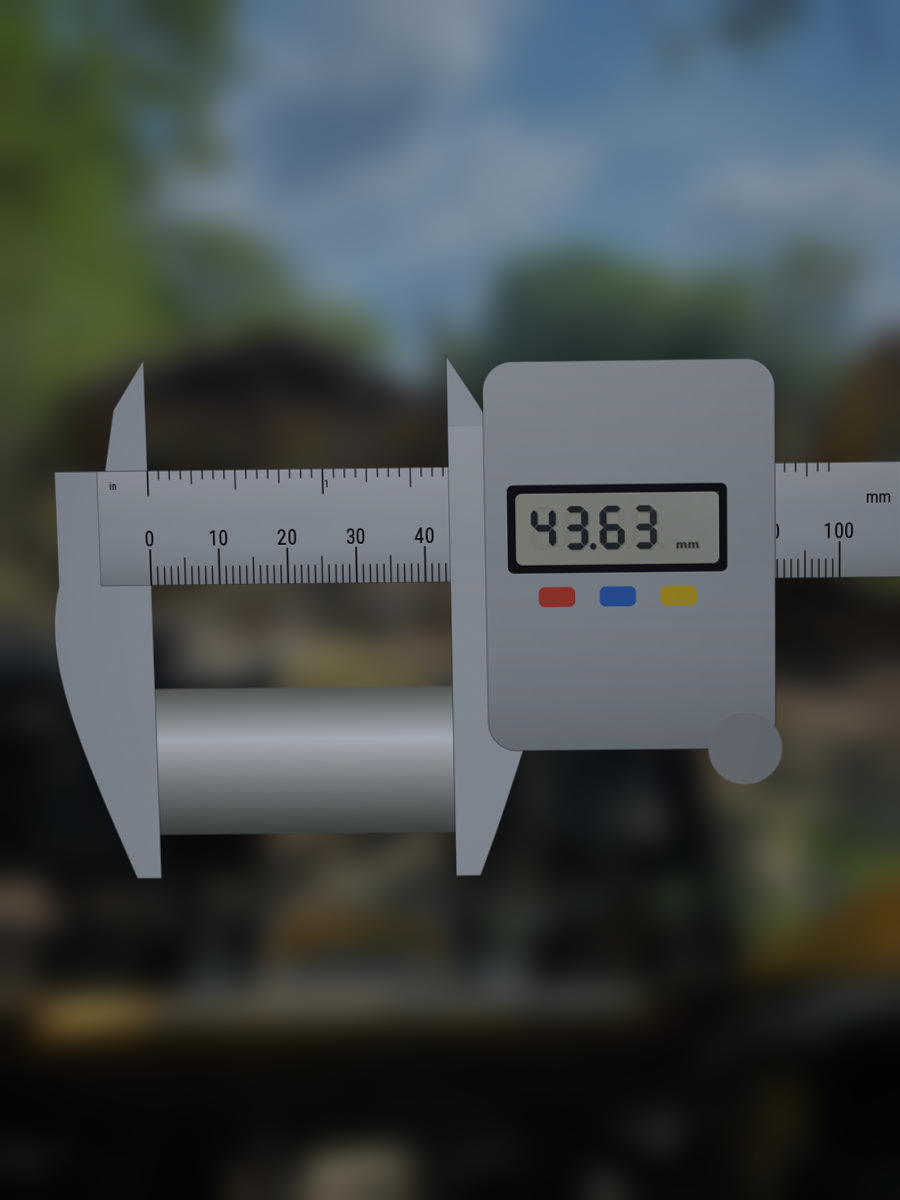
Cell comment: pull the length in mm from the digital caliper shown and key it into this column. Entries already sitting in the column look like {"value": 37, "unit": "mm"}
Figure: {"value": 43.63, "unit": "mm"}
